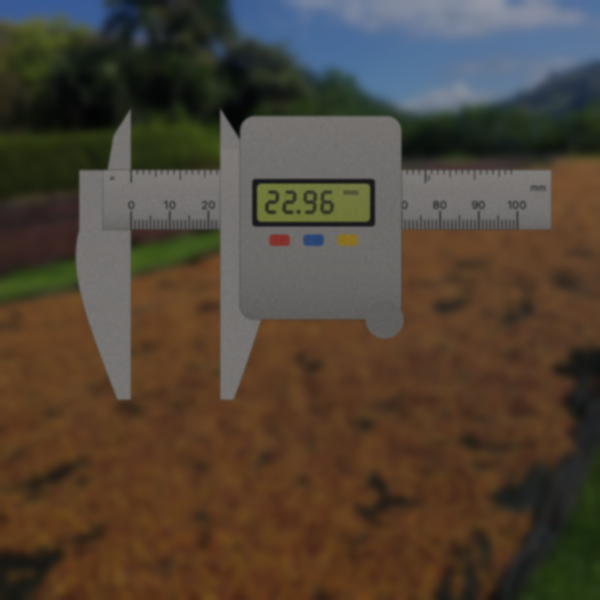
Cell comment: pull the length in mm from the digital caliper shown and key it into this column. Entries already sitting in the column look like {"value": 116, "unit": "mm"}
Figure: {"value": 22.96, "unit": "mm"}
